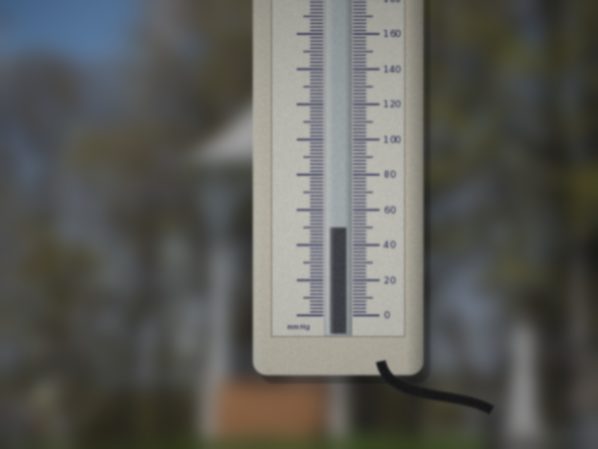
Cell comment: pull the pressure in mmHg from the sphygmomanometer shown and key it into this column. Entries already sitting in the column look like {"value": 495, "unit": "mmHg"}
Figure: {"value": 50, "unit": "mmHg"}
